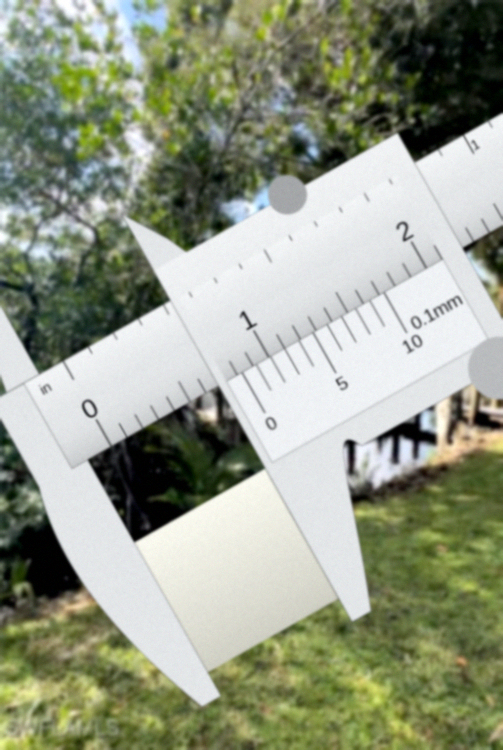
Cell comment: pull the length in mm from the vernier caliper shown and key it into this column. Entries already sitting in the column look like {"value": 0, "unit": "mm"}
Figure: {"value": 8.3, "unit": "mm"}
